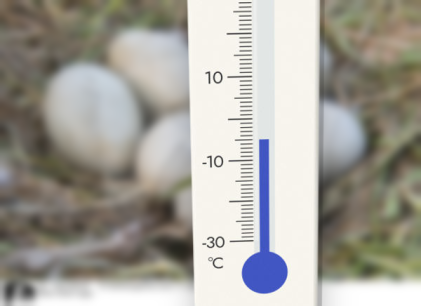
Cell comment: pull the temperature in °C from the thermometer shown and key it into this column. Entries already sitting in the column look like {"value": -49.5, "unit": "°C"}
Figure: {"value": -5, "unit": "°C"}
